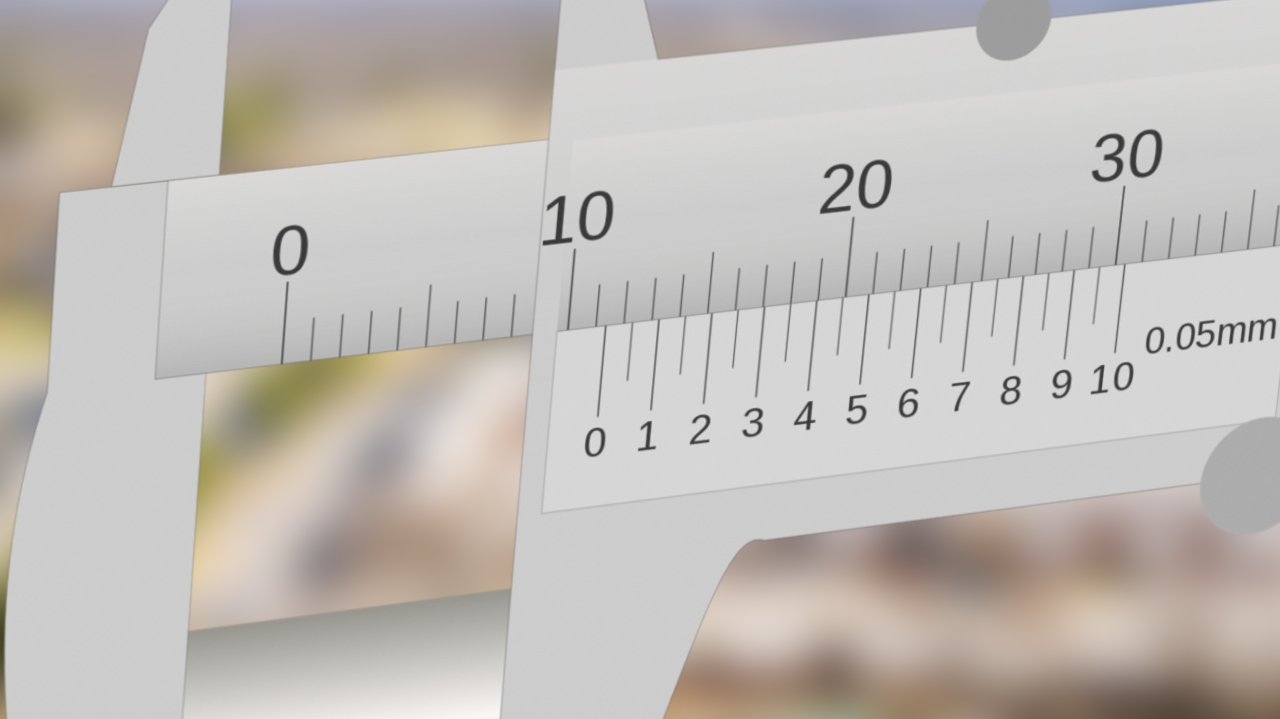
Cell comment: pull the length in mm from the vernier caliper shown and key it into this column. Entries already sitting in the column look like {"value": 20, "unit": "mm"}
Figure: {"value": 11.35, "unit": "mm"}
